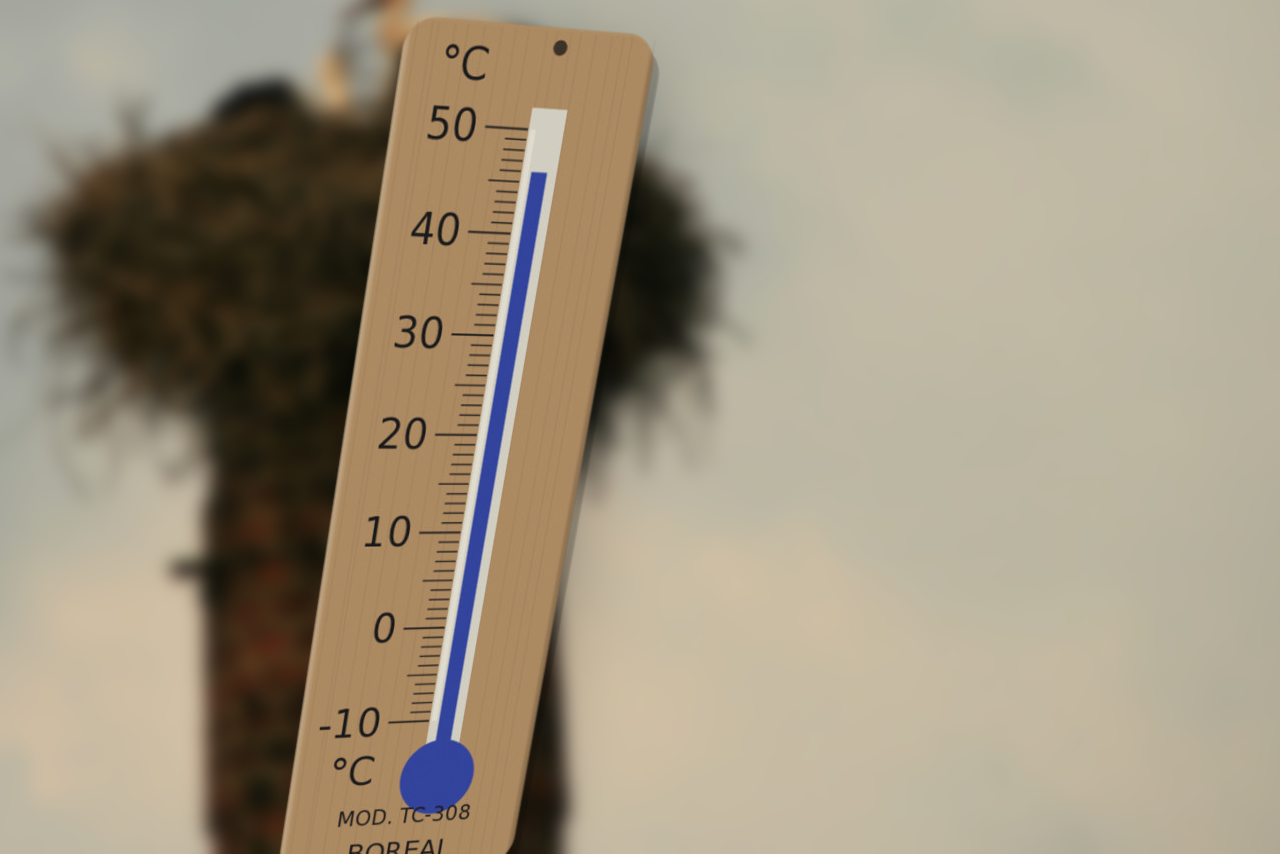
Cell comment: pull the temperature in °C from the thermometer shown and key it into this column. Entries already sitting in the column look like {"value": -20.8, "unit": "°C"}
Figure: {"value": 46, "unit": "°C"}
